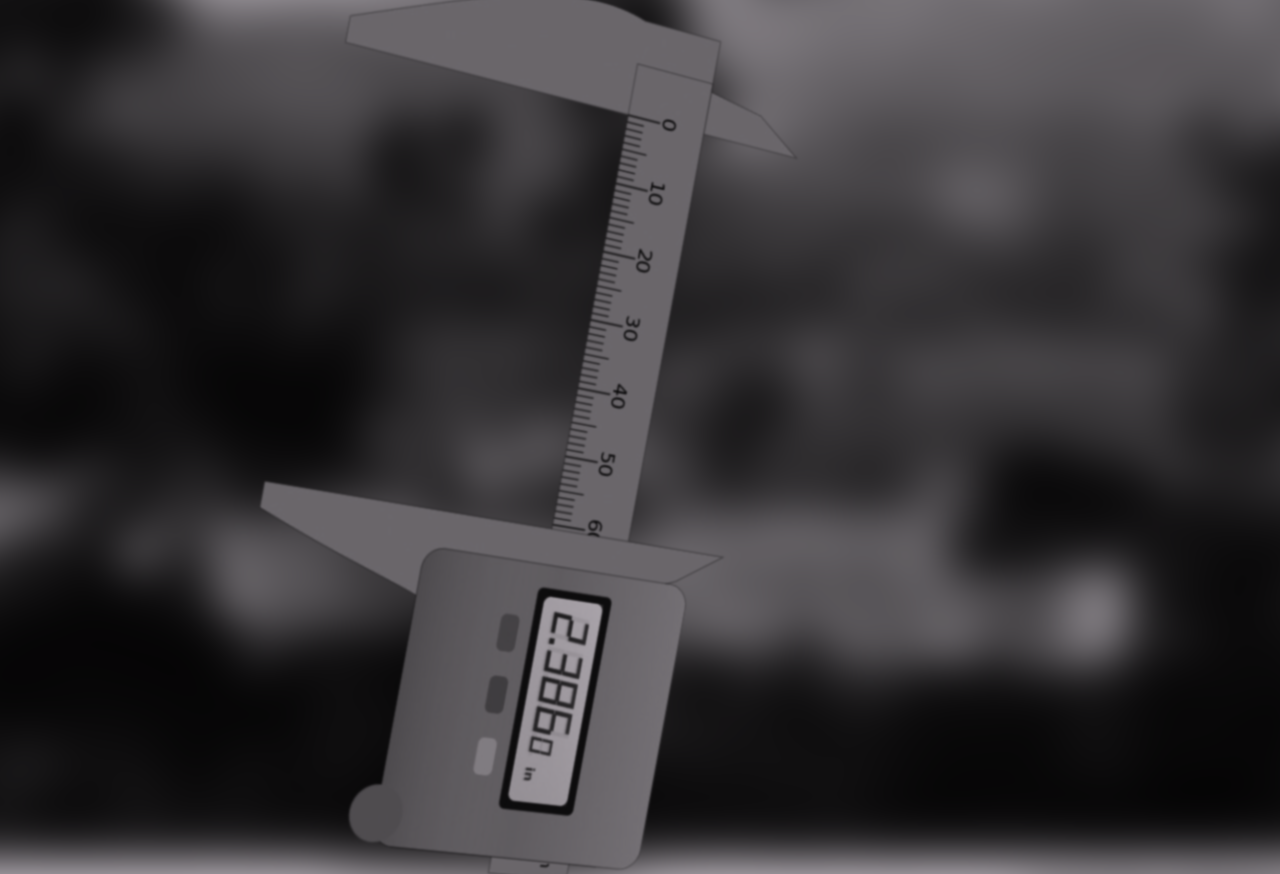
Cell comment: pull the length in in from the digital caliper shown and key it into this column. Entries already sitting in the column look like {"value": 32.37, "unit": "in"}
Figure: {"value": 2.3860, "unit": "in"}
